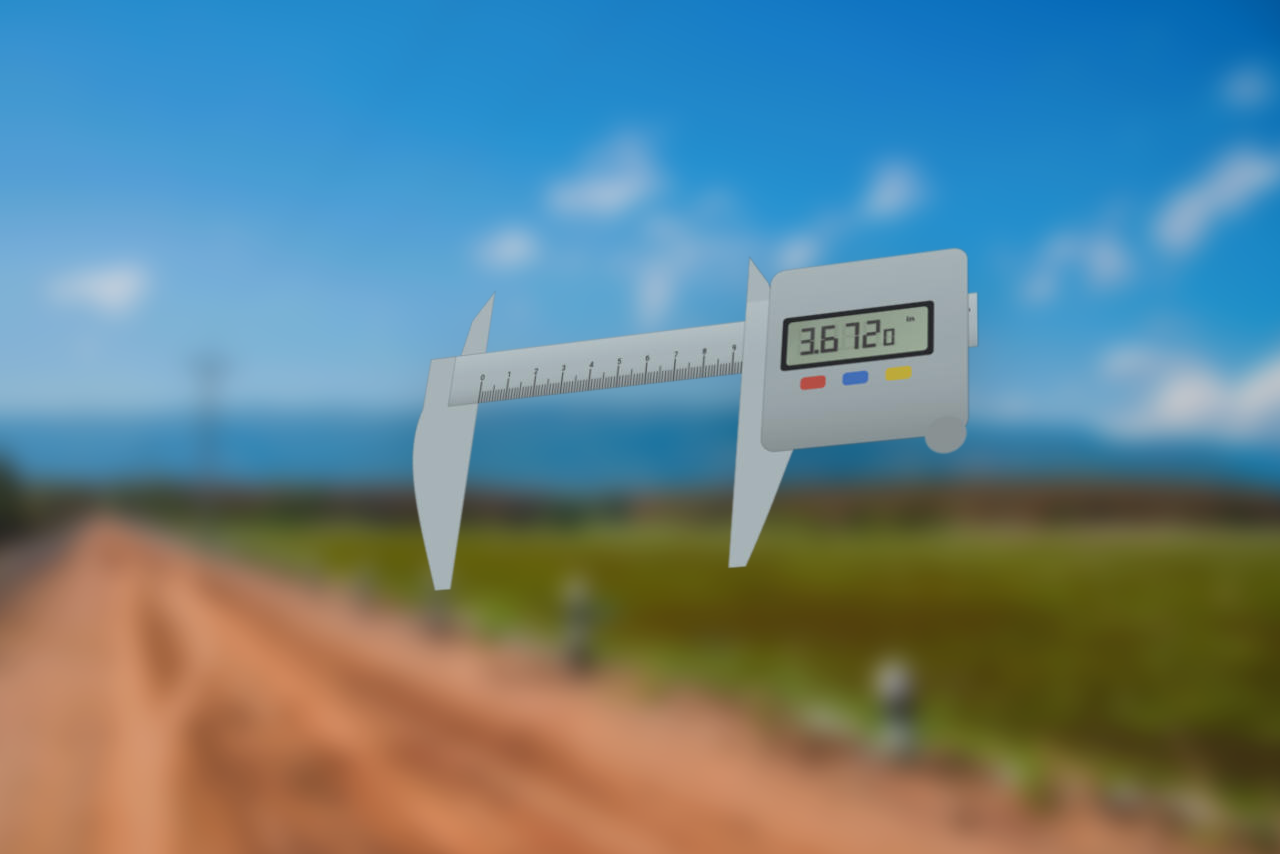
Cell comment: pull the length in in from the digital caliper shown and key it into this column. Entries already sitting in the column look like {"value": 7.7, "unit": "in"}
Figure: {"value": 3.6720, "unit": "in"}
